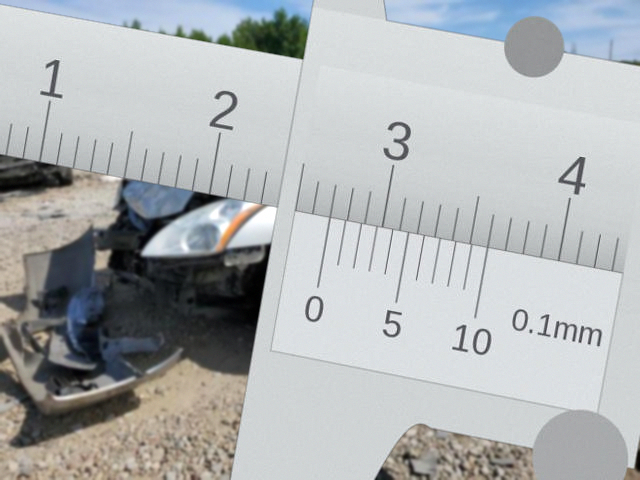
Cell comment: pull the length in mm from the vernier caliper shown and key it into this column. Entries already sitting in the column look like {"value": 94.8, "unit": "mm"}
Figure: {"value": 27.0, "unit": "mm"}
